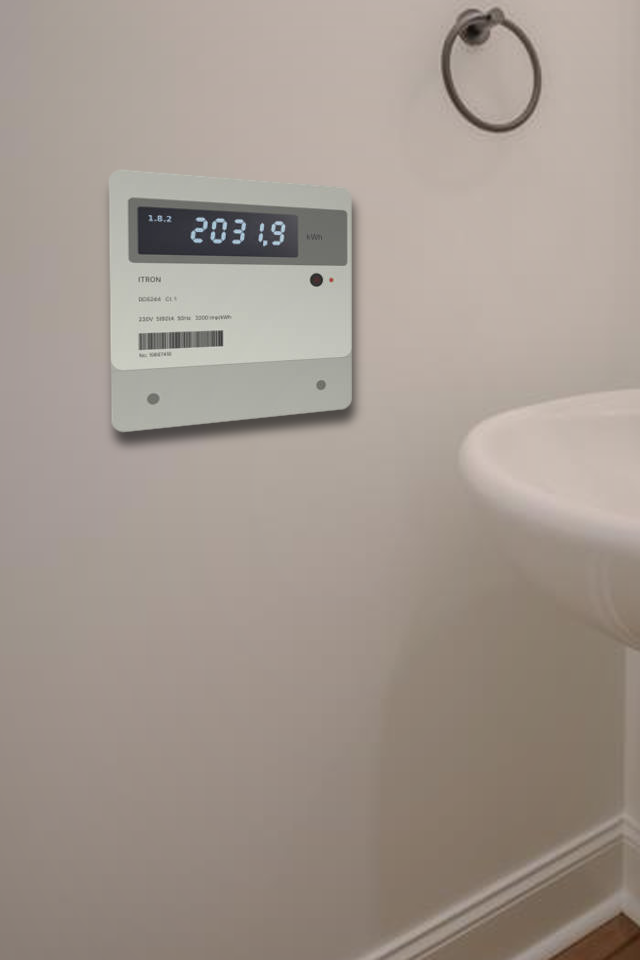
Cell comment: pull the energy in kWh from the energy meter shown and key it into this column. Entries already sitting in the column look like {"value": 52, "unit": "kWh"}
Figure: {"value": 2031.9, "unit": "kWh"}
